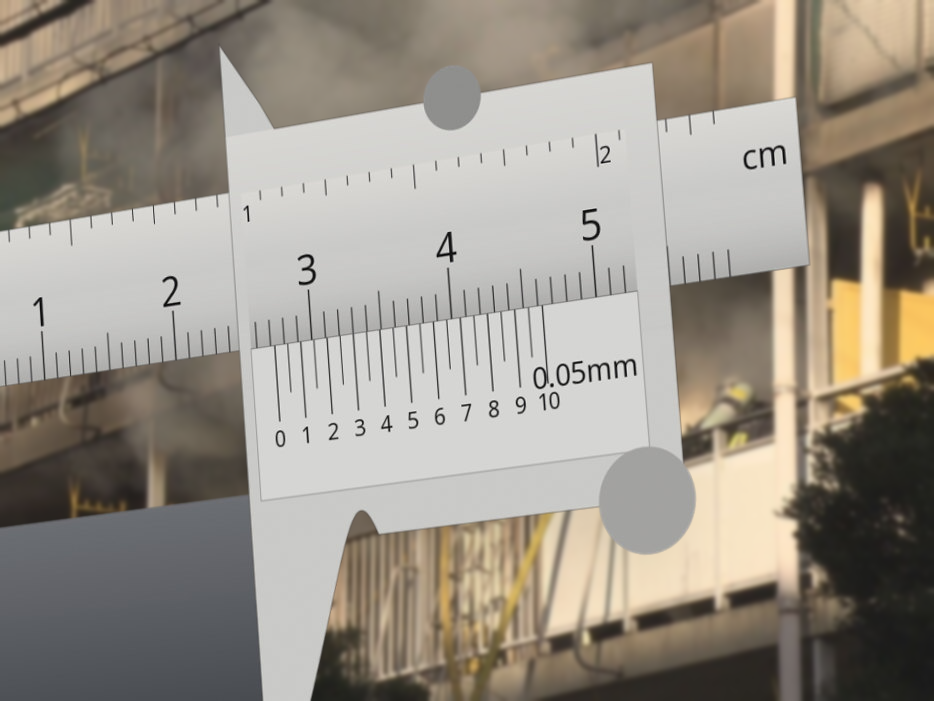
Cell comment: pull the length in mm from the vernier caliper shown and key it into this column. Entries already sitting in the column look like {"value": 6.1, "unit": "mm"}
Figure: {"value": 27.3, "unit": "mm"}
